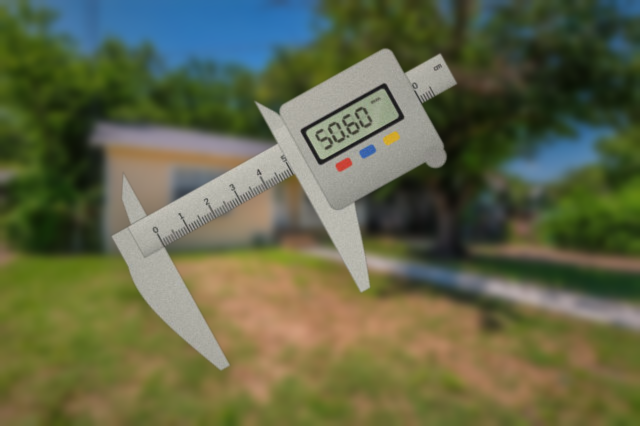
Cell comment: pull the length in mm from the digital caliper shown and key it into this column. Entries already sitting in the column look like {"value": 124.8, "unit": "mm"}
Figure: {"value": 50.60, "unit": "mm"}
